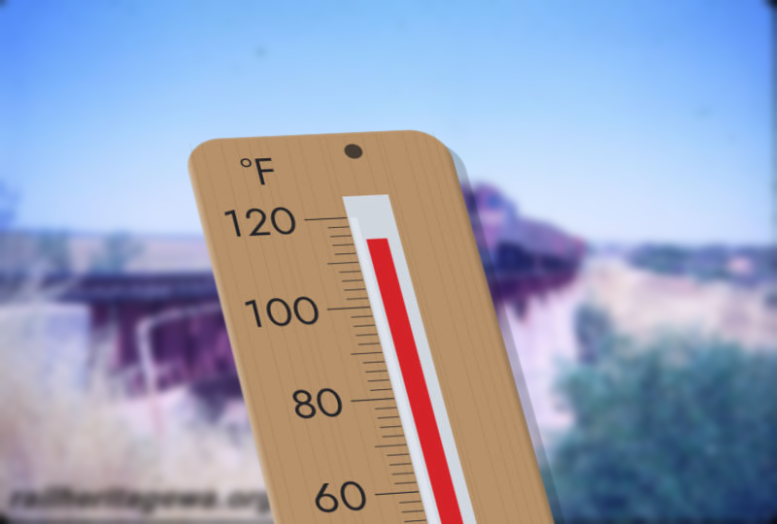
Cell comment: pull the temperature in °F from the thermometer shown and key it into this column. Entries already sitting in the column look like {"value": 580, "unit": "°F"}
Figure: {"value": 115, "unit": "°F"}
